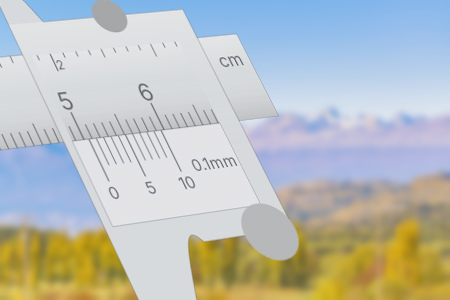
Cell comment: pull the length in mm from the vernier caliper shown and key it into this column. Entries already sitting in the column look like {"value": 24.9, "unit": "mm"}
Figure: {"value": 50.6, "unit": "mm"}
